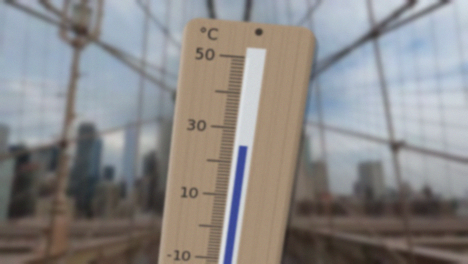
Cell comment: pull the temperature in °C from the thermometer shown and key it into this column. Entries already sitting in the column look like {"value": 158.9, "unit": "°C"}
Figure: {"value": 25, "unit": "°C"}
